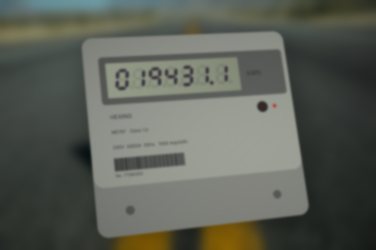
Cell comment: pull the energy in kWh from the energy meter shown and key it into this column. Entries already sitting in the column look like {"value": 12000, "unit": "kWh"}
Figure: {"value": 19431.1, "unit": "kWh"}
